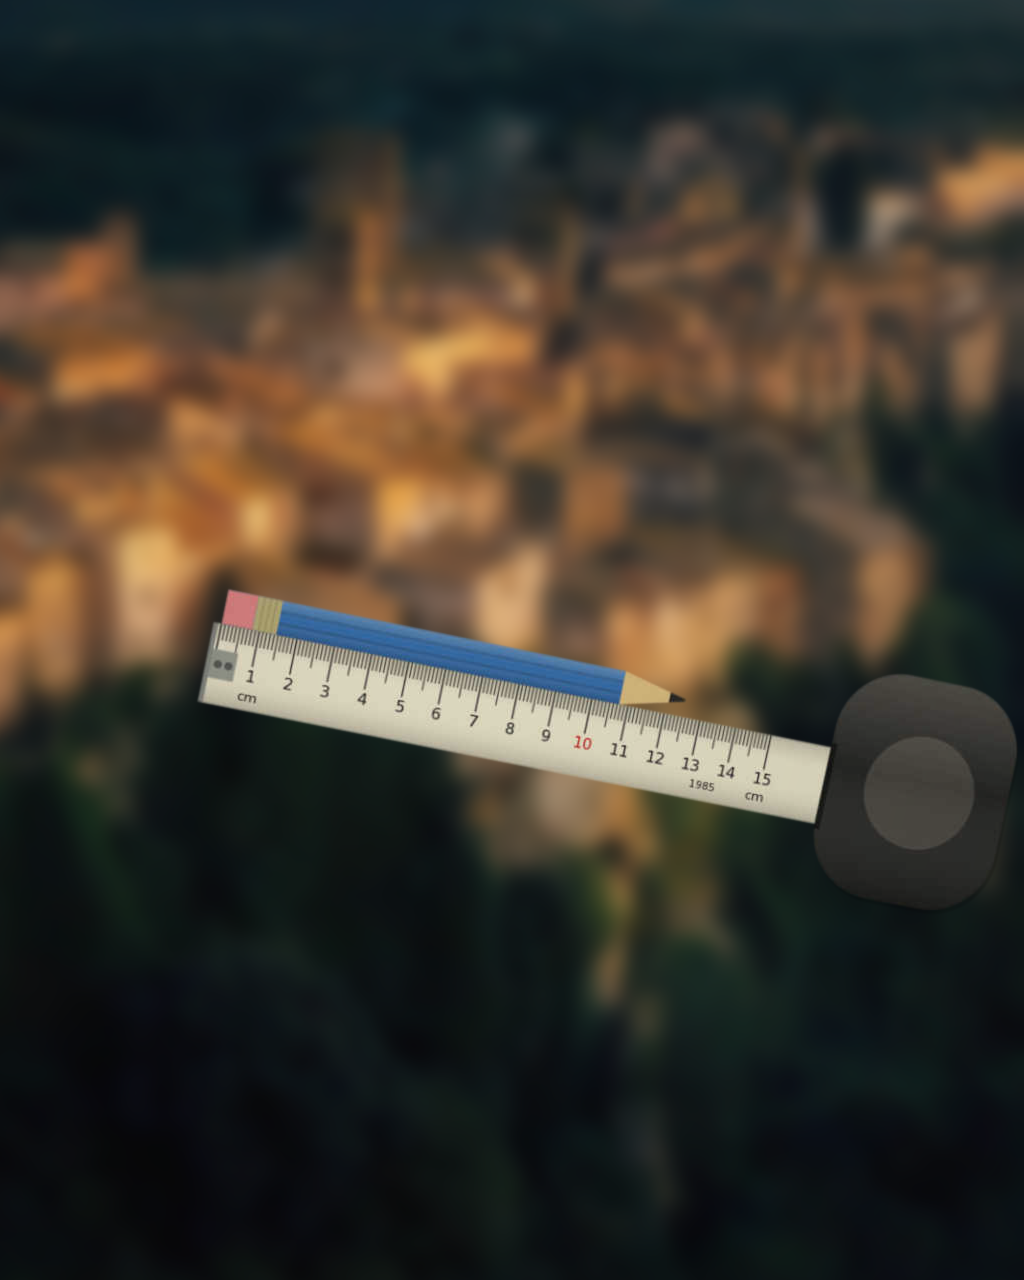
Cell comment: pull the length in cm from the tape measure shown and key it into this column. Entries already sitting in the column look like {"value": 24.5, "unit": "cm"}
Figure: {"value": 12.5, "unit": "cm"}
